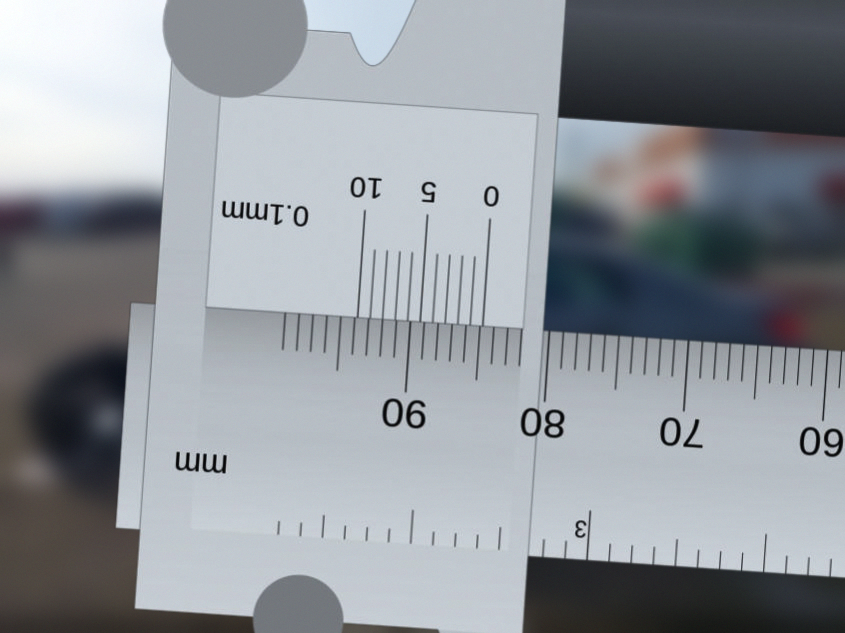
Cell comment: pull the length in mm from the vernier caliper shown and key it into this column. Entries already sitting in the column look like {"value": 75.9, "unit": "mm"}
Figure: {"value": 84.8, "unit": "mm"}
